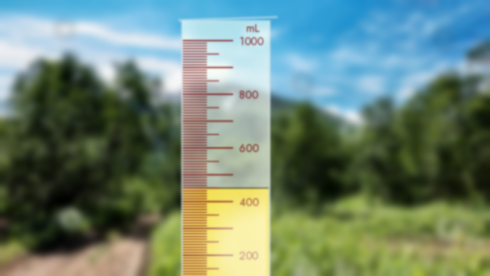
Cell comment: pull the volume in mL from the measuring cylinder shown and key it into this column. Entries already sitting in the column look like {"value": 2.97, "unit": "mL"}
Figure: {"value": 450, "unit": "mL"}
